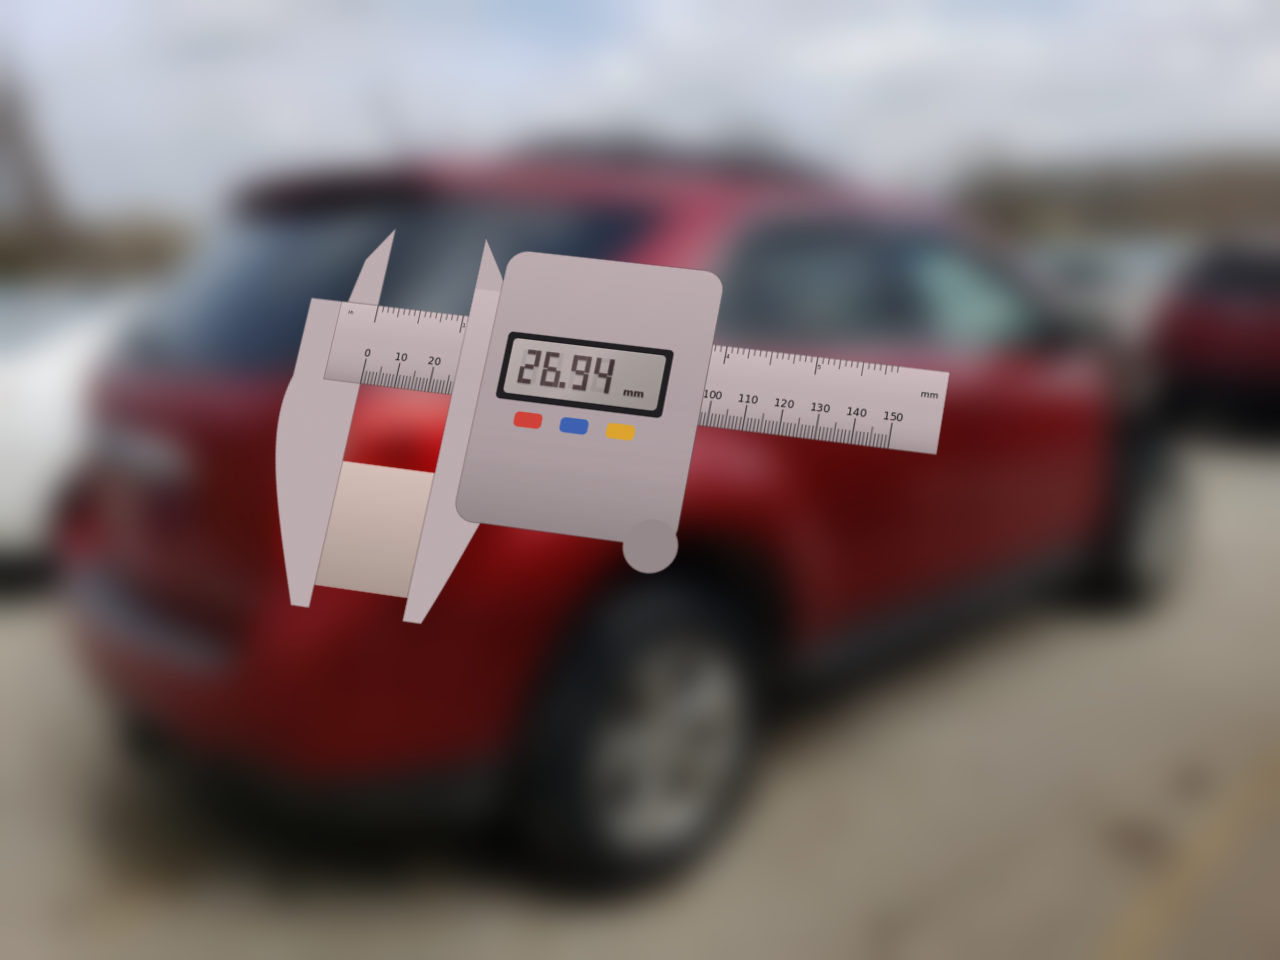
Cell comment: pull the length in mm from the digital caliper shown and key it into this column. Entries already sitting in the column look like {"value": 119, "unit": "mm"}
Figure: {"value": 26.94, "unit": "mm"}
